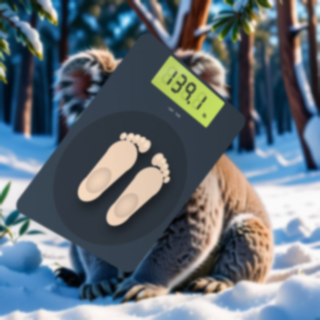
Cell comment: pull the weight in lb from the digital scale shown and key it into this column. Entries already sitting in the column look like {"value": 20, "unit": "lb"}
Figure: {"value": 139.1, "unit": "lb"}
